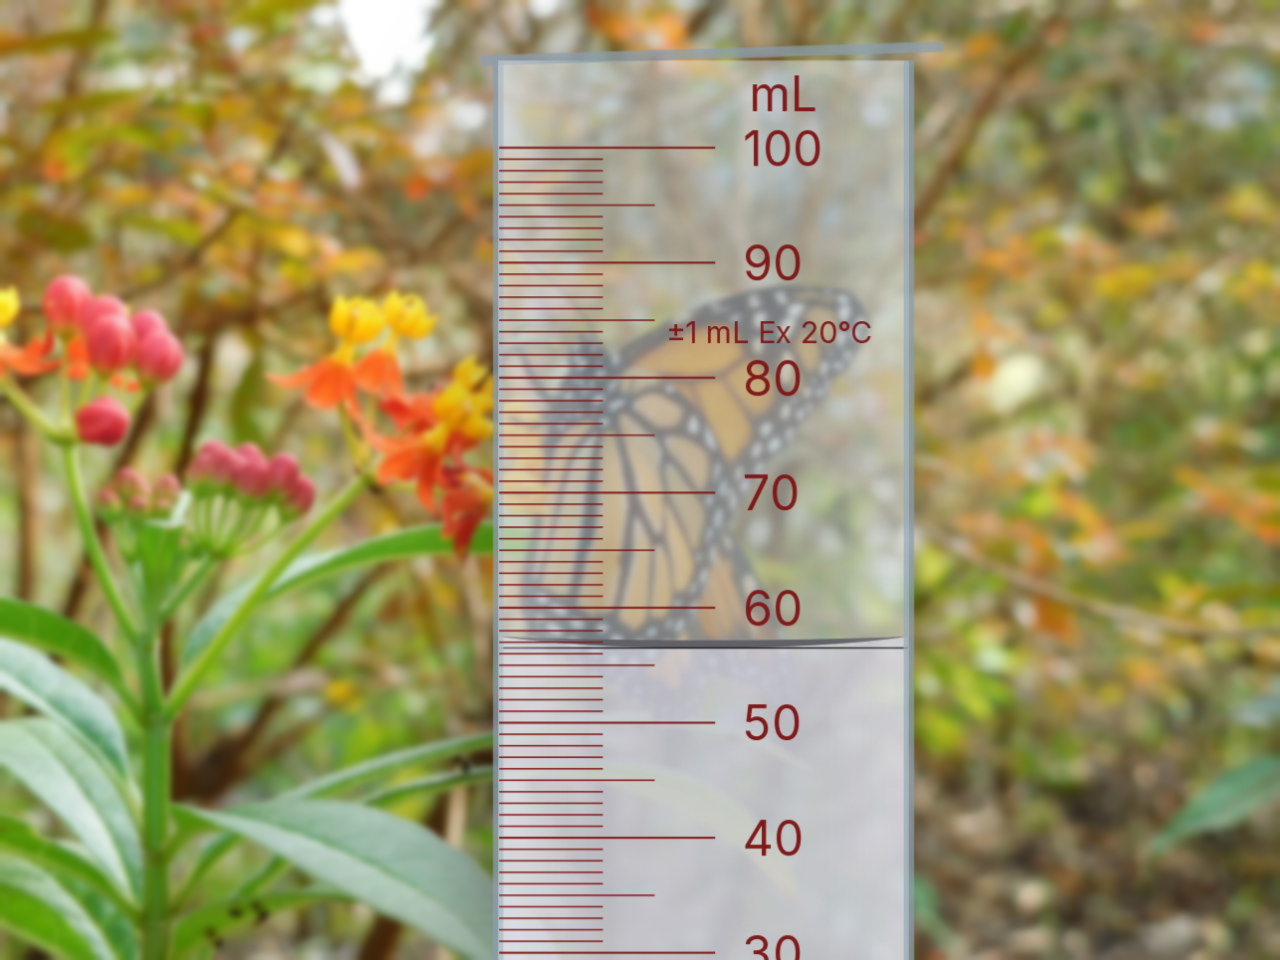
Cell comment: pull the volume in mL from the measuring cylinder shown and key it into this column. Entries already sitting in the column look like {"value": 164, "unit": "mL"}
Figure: {"value": 56.5, "unit": "mL"}
